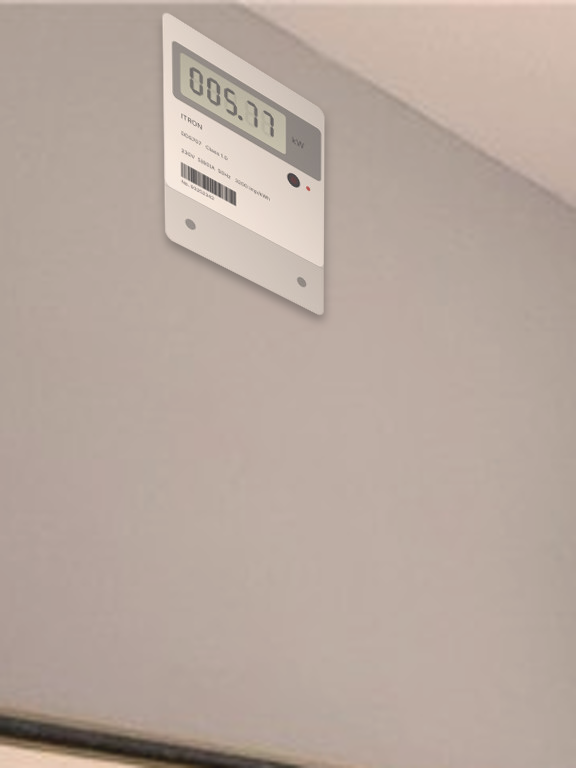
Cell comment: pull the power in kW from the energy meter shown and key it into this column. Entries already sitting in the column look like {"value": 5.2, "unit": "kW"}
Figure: {"value": 5.77, "unit": "kW"}
